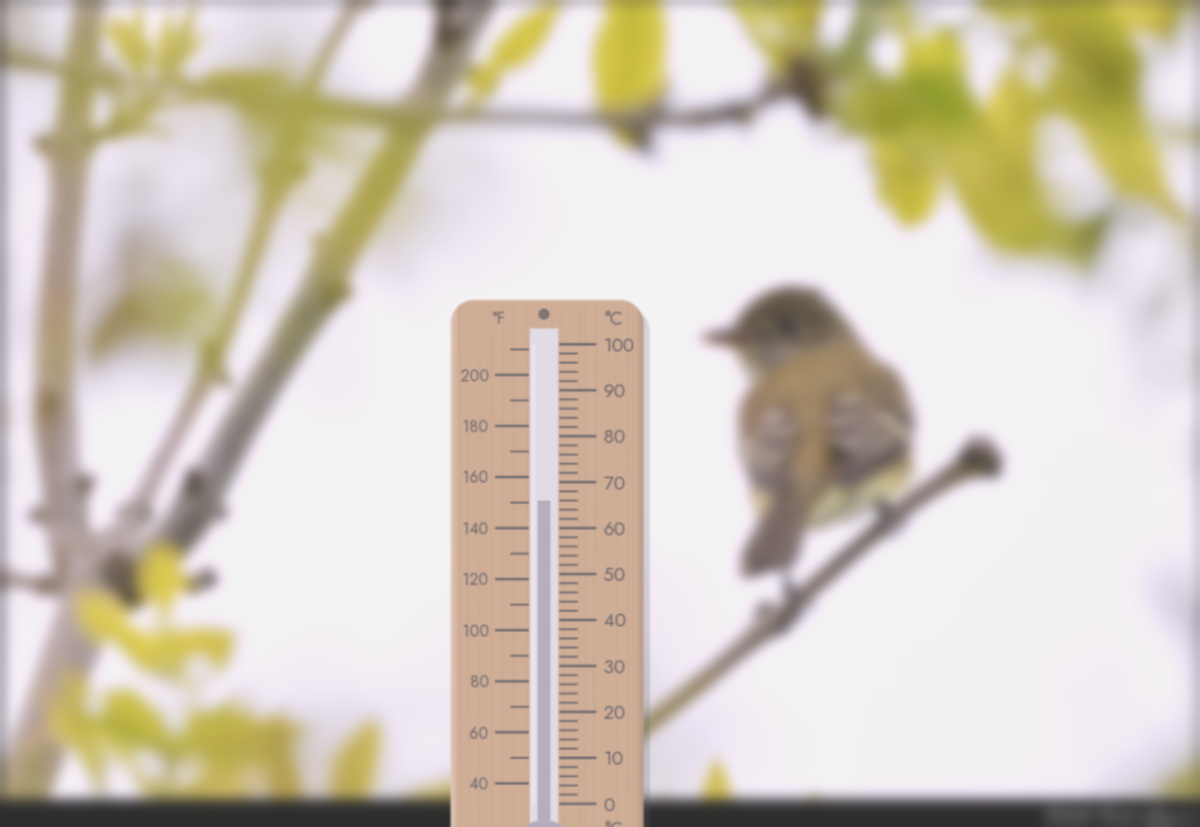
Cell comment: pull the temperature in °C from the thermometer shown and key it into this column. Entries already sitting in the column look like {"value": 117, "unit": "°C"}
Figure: {"value": 66, "unit": "°C"}
